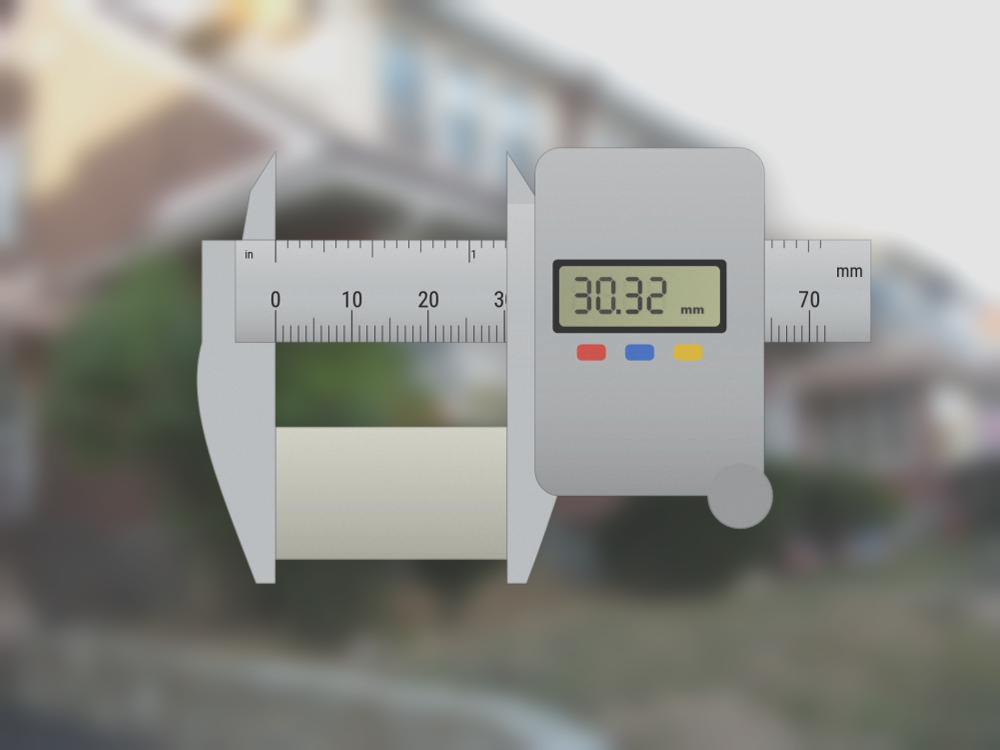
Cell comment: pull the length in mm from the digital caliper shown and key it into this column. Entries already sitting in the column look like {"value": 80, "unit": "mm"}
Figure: {"value": 30.32, "unit": "mm"}
